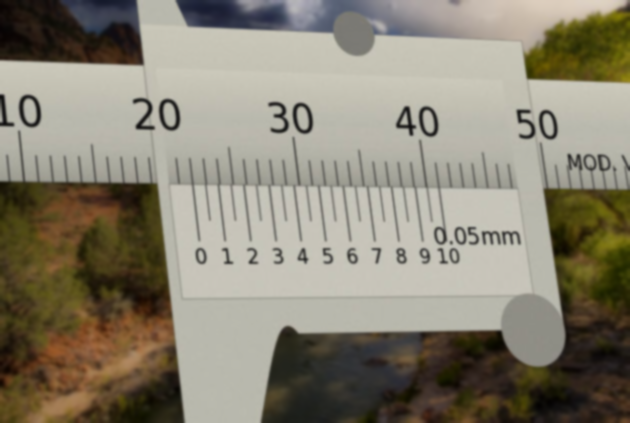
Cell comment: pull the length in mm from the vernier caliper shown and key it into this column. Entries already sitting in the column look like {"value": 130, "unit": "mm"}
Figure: {"value": 22.0, "unit": "mm"}
